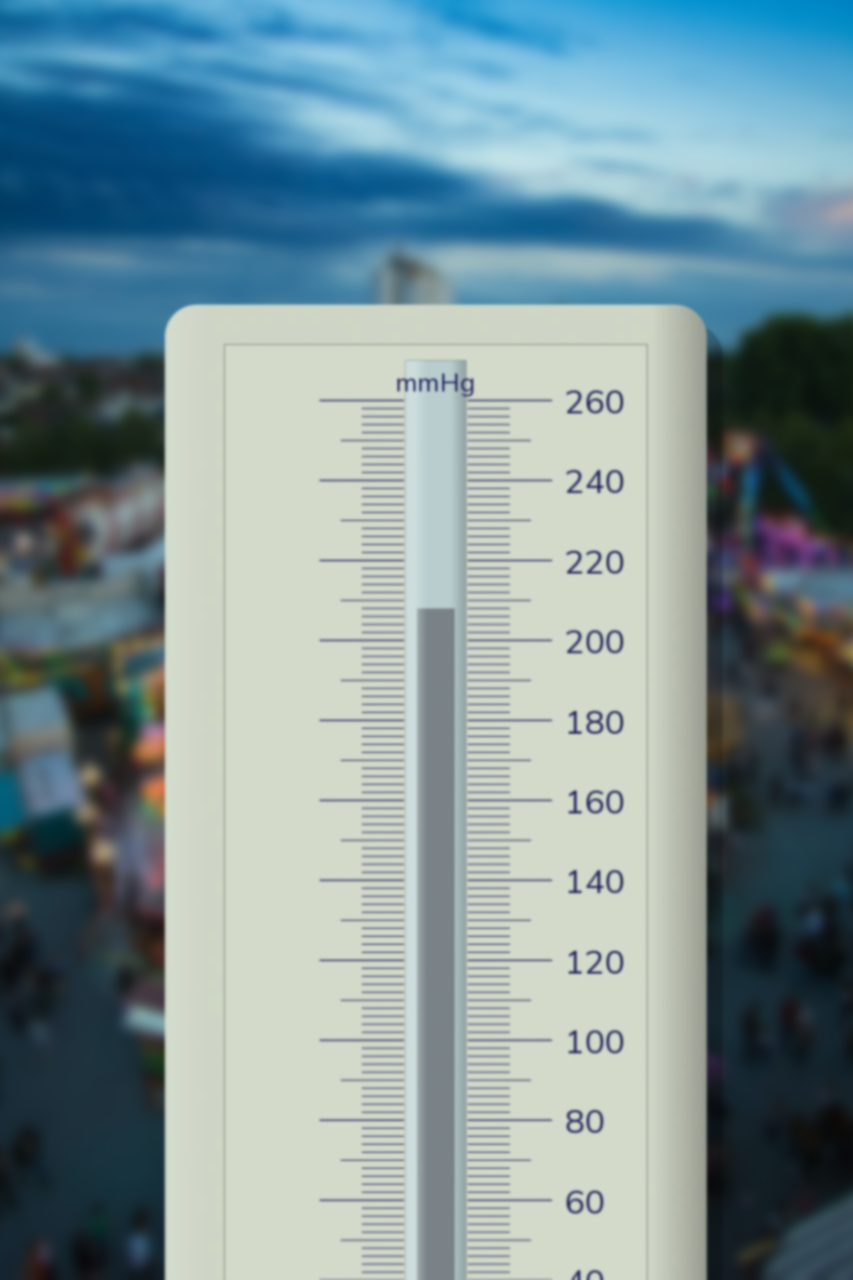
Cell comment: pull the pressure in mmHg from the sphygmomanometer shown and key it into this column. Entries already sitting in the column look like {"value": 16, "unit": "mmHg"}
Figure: {"value": 208, "unit": "mmHg"}
